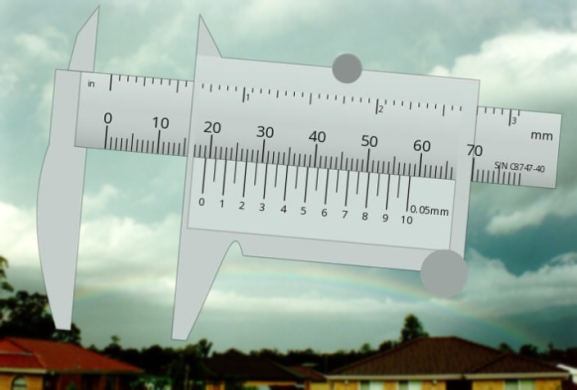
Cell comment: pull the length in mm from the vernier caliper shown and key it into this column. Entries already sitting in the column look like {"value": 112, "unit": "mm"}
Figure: {"value": 19.2, "unit": "mm"}
